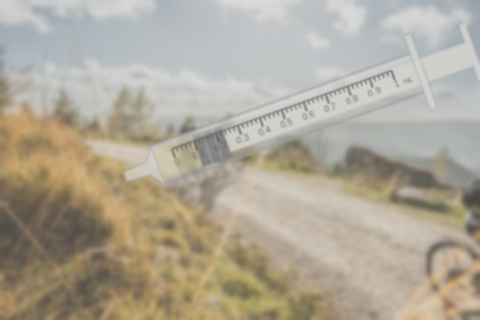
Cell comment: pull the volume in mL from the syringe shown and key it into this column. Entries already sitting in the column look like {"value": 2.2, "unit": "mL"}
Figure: {"value": 0.1, "unit": "mL"}
